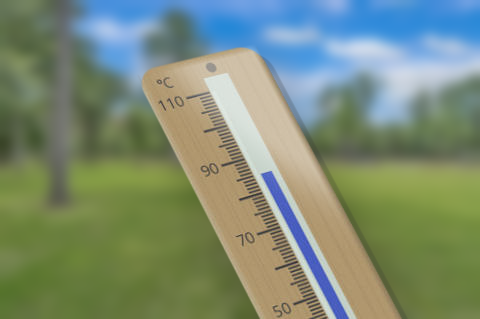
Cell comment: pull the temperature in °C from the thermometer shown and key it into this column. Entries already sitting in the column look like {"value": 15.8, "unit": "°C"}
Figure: {"value": 85, "unit": "°C"}
